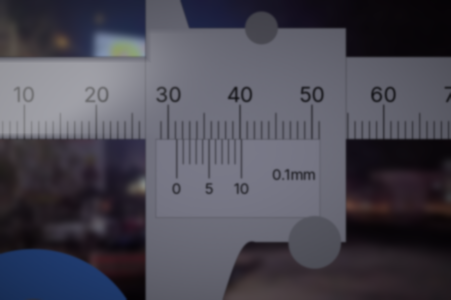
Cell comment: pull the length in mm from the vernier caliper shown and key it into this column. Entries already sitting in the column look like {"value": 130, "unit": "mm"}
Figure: {"value": 31.2, "unit": "mm"}
